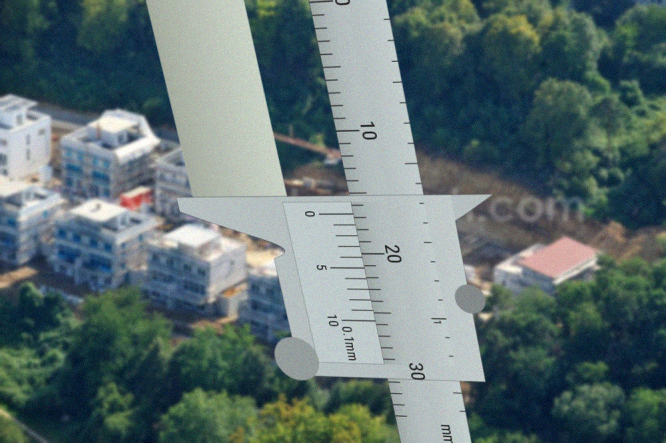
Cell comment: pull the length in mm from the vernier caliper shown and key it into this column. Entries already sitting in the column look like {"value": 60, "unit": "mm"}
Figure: {"value": 16.7, "unit": "mm"}
